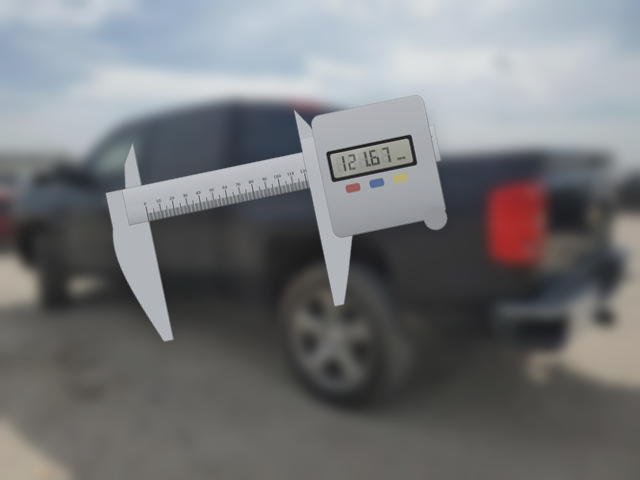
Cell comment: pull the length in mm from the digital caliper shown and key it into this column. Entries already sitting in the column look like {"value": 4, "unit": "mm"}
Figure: {"value": 121.67, "unit": "mm"}
